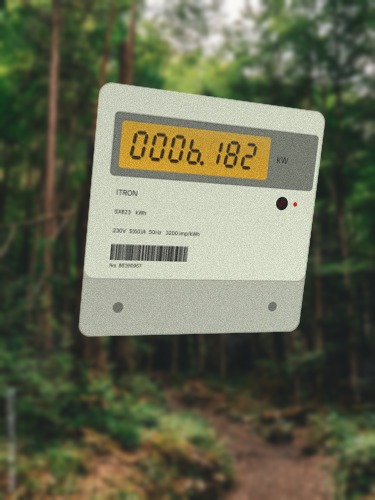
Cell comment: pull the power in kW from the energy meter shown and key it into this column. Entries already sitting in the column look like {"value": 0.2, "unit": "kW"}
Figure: {"value": 6.182, "unit": "kW"}
